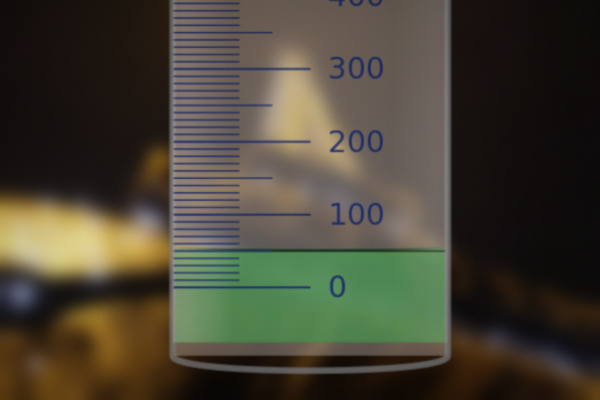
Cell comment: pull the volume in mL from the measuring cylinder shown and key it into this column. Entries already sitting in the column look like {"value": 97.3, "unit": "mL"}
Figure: {"value": 50, "unit": "mL"}
